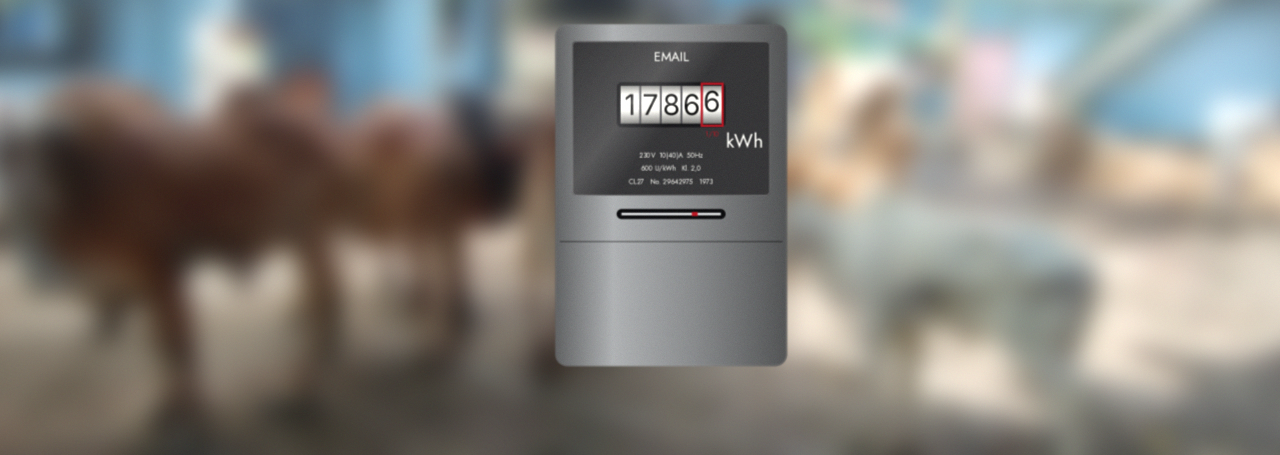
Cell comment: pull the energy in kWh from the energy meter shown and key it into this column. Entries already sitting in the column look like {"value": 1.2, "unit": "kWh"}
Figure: {"value": 1786.6, "unit": "kWh"}
